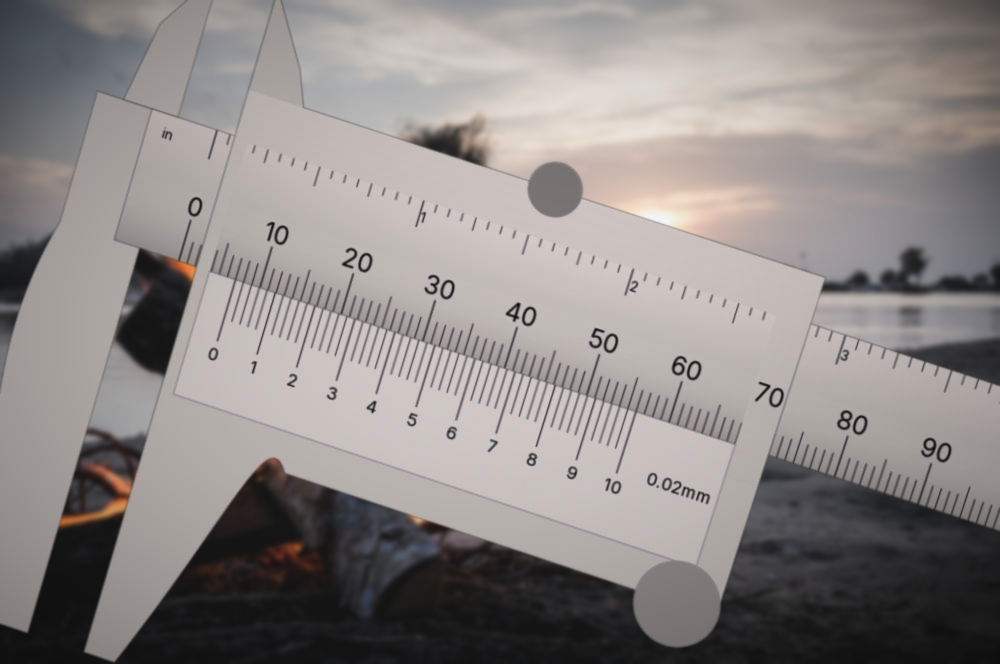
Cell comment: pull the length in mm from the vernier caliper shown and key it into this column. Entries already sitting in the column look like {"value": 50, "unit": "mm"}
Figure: {"value": 7.0, "unit": "mm"}
